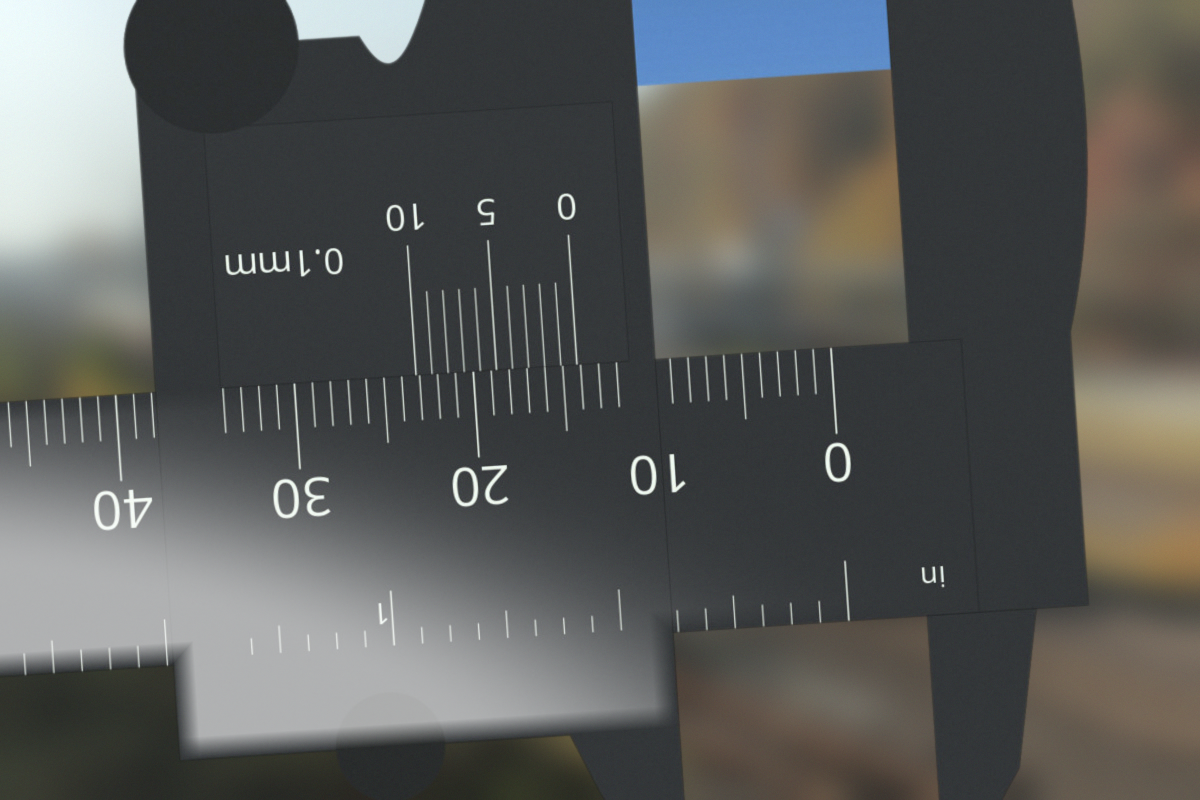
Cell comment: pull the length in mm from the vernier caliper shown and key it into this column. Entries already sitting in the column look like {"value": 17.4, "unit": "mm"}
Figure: {"value": 14.2, "unit": "mm"}
